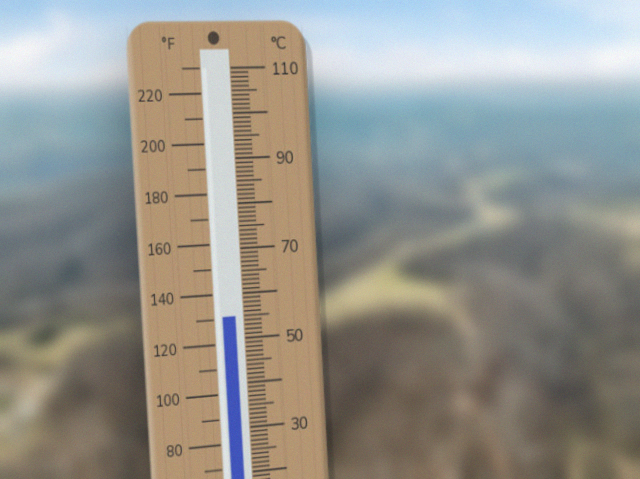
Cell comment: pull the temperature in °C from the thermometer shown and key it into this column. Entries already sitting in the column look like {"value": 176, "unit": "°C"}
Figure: {"value": 55, "unit": "°C"}
